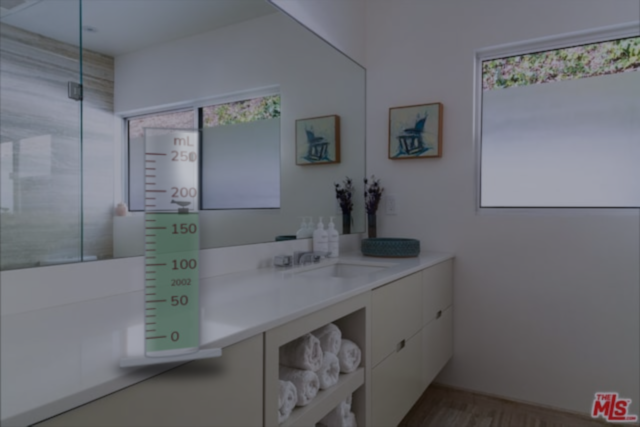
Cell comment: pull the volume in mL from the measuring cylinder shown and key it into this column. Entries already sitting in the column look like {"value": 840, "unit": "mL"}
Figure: {"value": 170, "unit": "mL"}
